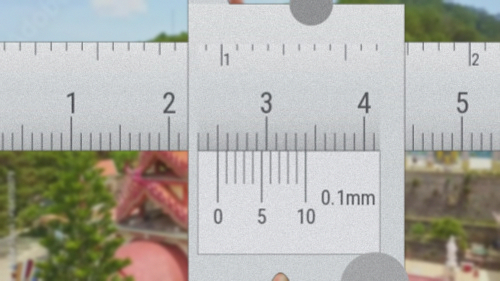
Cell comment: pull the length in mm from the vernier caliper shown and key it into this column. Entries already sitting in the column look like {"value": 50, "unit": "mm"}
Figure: {"value": 25.0, "unit": "mm"}
